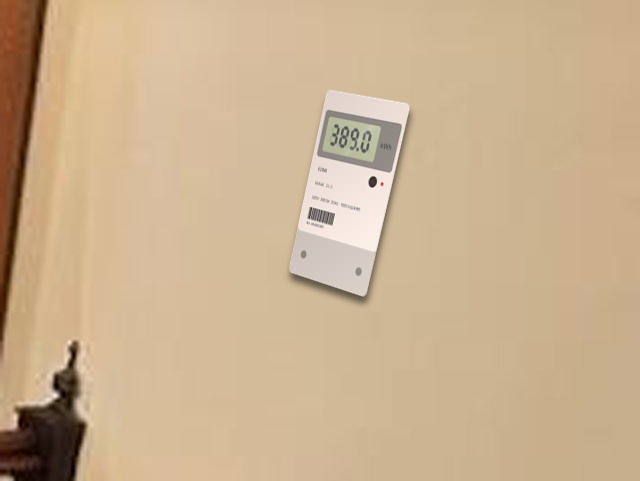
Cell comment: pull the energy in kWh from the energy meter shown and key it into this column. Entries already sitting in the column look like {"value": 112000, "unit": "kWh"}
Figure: {"value": 389.0, "unit": "kWh"}
